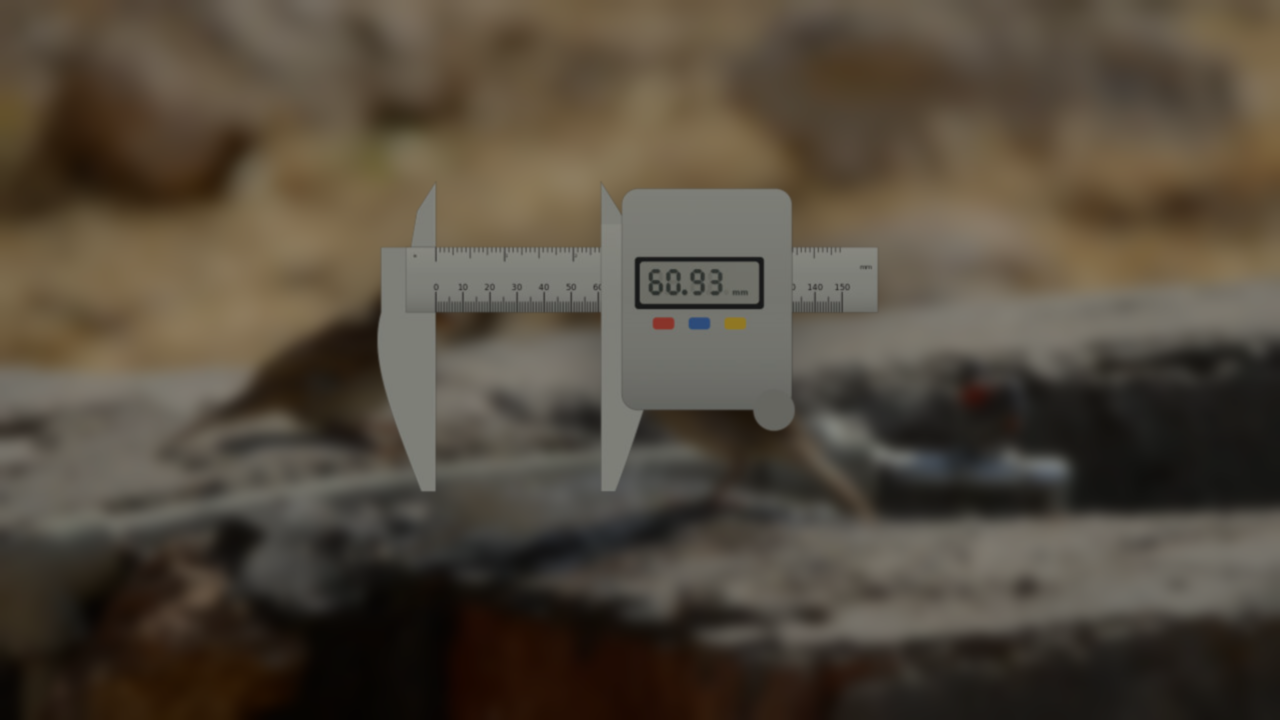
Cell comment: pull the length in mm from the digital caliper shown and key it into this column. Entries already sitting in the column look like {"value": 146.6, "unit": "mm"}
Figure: {"value": 60.93, "unit": "mm"}
